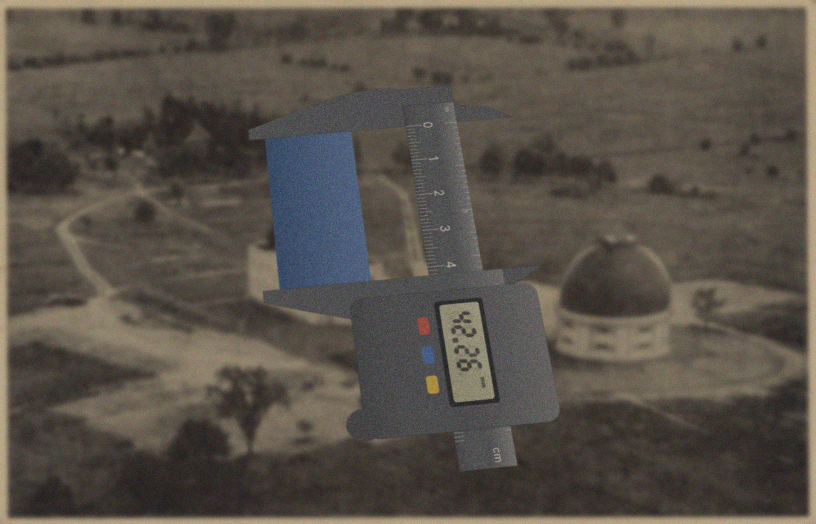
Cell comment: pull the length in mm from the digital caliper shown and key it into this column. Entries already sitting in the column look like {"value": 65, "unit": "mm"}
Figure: {"value": 42.26, "unit": "mm"}
